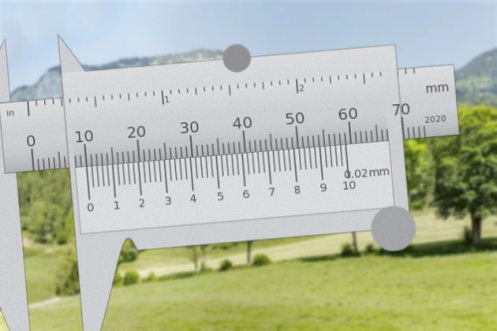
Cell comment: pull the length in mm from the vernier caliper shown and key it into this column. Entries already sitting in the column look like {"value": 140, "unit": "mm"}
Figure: {"value": 10.0, "unit": "mm"}
